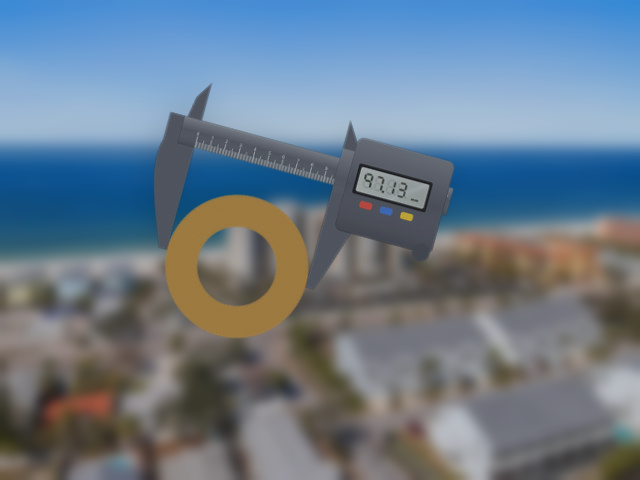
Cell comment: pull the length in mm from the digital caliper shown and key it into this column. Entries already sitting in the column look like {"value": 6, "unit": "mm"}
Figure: {"value": 97.13, "unit": "mm"}
